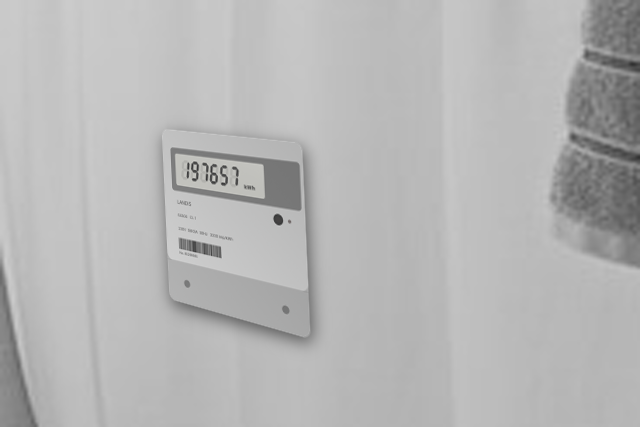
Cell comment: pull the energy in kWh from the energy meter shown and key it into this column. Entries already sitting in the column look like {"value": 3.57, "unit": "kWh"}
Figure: {"value": 197657, "unit": "kWh"}
